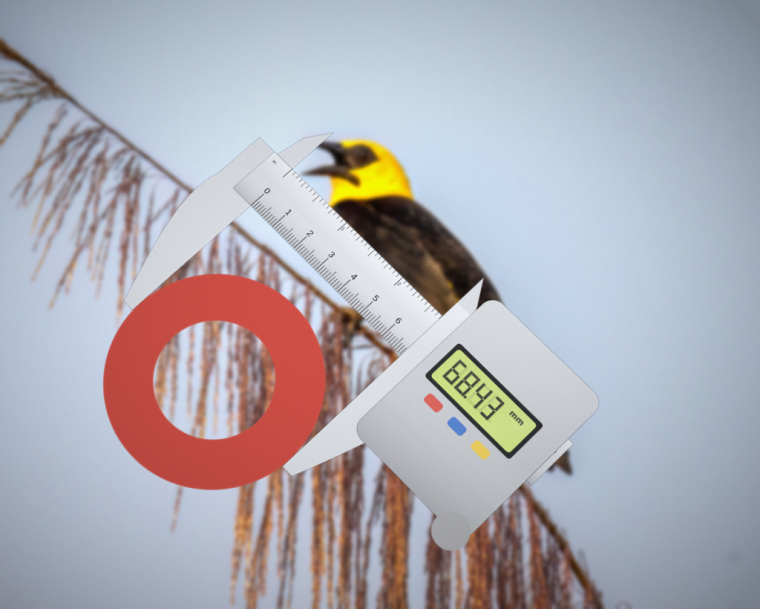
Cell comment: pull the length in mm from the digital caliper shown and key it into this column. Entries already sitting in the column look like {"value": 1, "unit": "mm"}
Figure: {"value": 68.43, "unit": "mm"}
